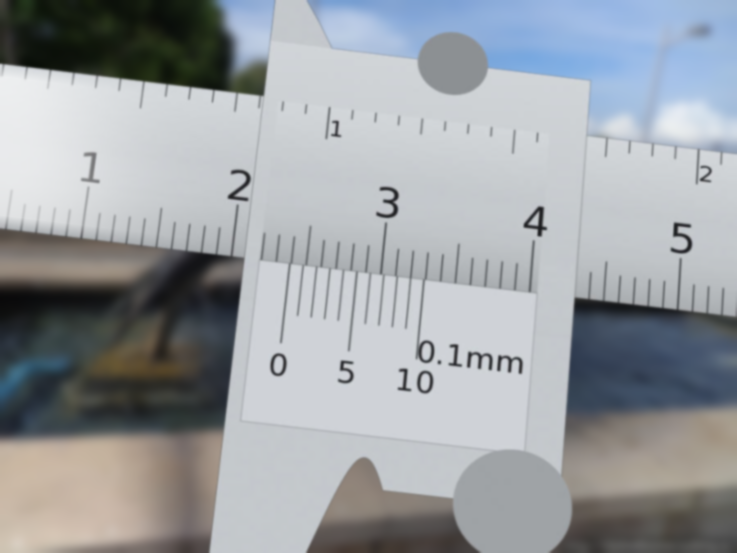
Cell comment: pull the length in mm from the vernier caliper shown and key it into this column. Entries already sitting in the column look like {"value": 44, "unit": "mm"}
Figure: {"value": 23.9, "unit": "mm"}
